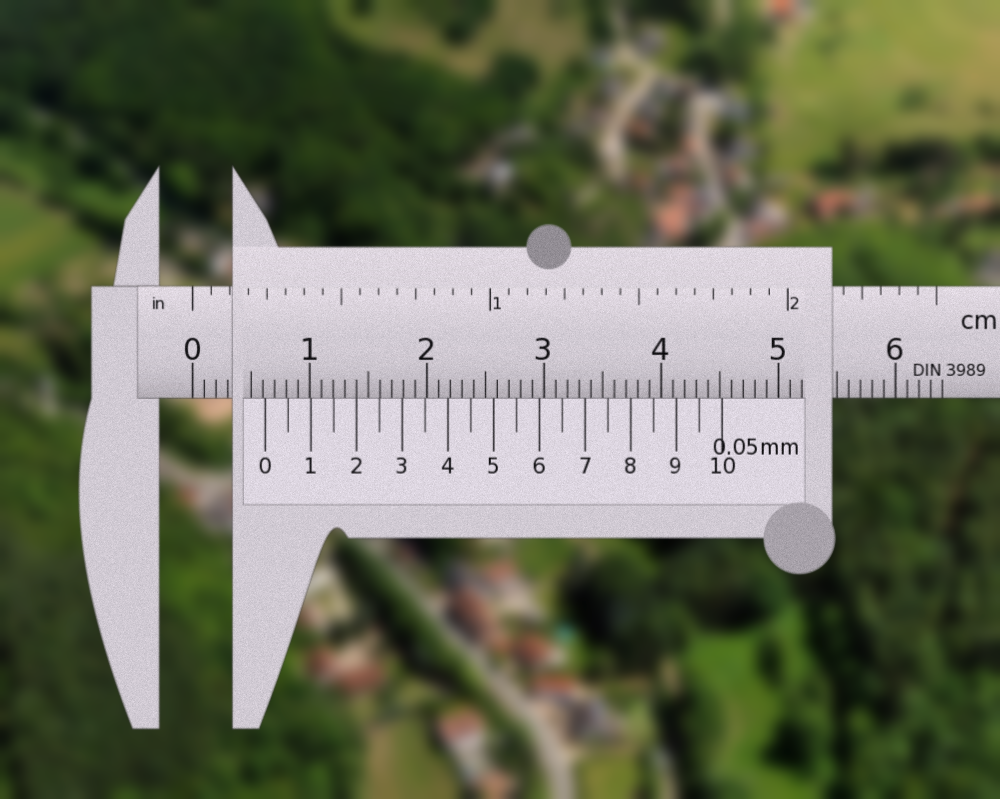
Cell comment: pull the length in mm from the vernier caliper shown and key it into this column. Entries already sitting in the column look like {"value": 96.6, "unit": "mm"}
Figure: {"value": 6.2, "unit": "mm"}
